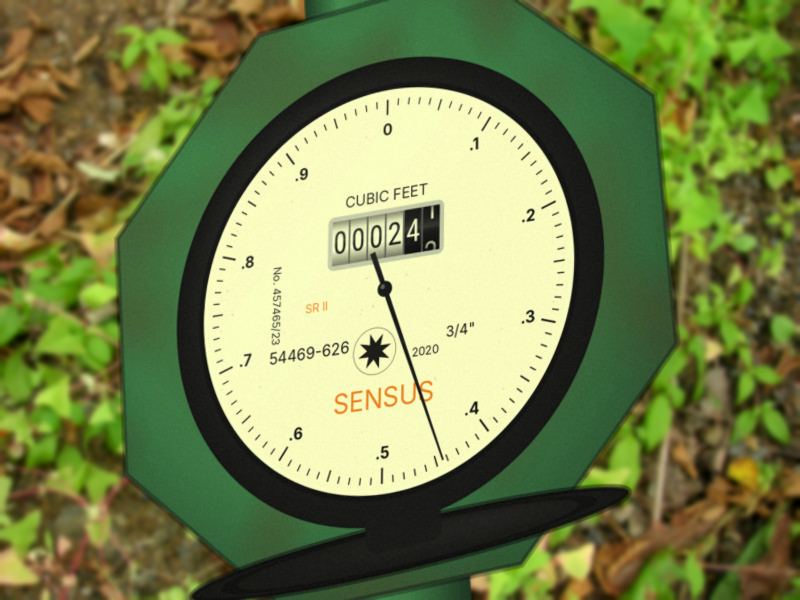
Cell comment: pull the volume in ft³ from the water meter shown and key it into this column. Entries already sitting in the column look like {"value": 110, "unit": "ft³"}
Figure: {"value": 241.44, "unit": "ft³"}
